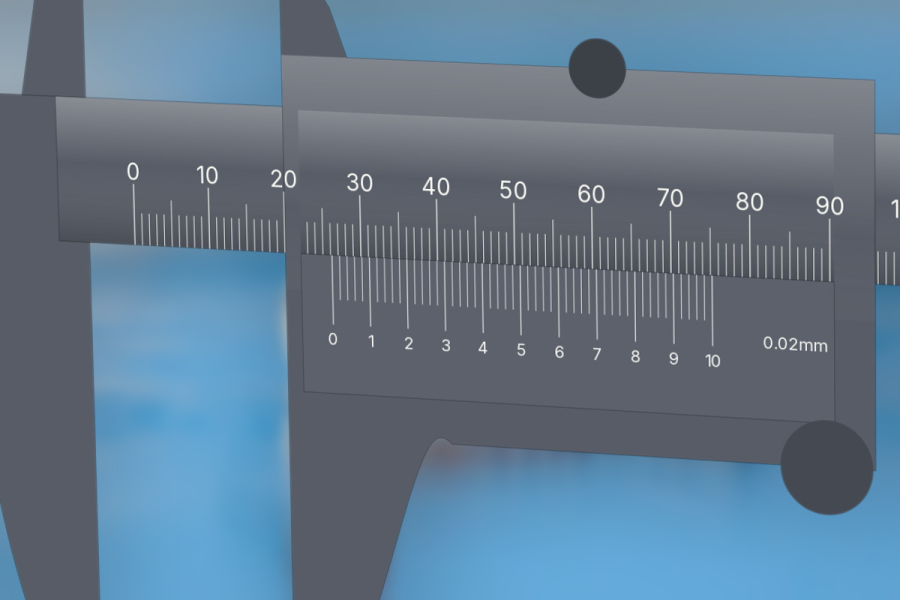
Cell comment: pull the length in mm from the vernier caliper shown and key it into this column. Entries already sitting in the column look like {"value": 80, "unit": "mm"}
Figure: {"value": 26.2, "unit": "mm"}
